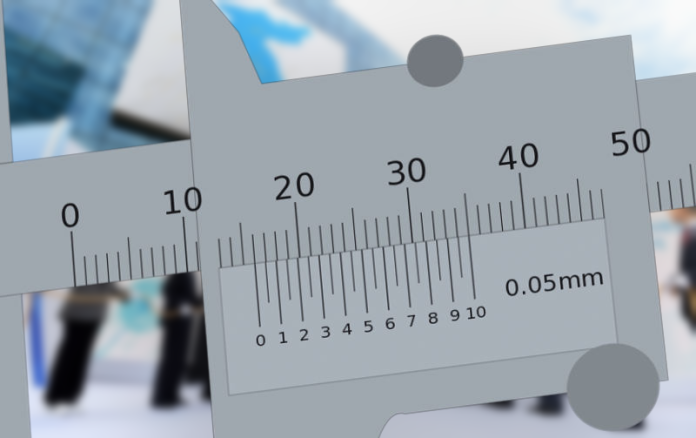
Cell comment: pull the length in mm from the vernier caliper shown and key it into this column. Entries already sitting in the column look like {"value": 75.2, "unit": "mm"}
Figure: {"value": 16.0, "unit": "mm"}
